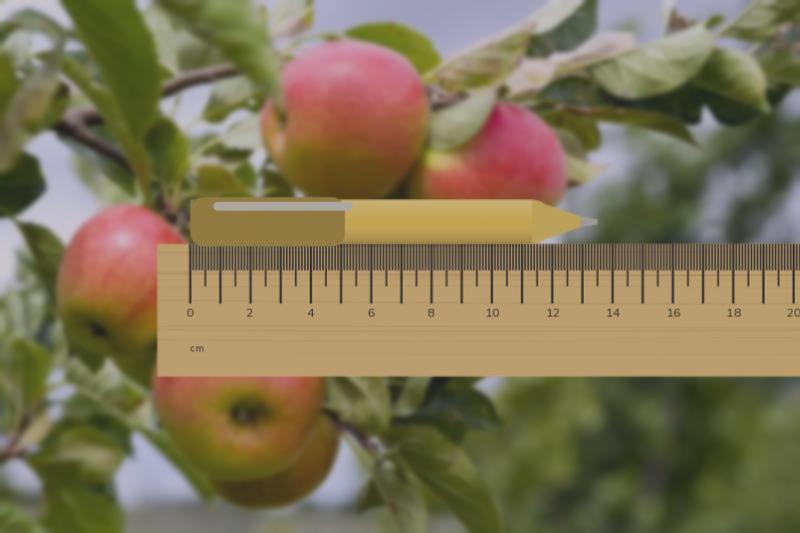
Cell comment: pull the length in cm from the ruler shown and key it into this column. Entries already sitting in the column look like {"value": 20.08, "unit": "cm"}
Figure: {"value": 13.5, "unit": "cm"}
